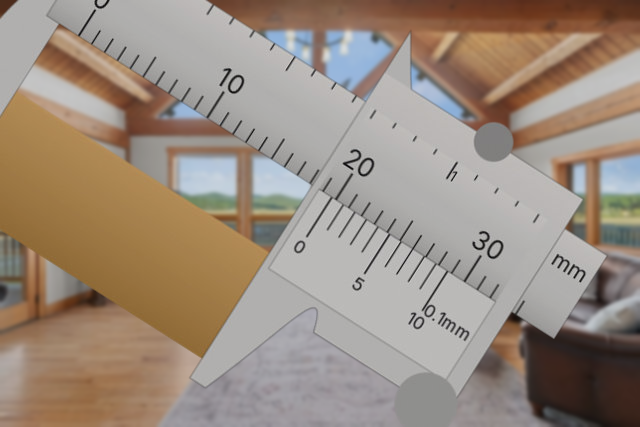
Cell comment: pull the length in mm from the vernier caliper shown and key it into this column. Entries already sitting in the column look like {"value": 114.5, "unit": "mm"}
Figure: {"value": 19.7, "unit": "mm"}
